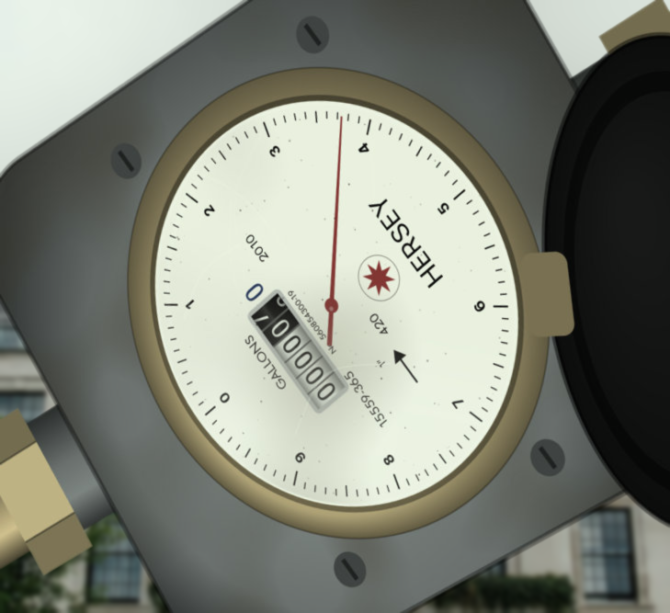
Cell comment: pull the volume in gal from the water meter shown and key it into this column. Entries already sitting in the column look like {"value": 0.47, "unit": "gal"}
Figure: {"value": 73.7, "unit": "gal"}
